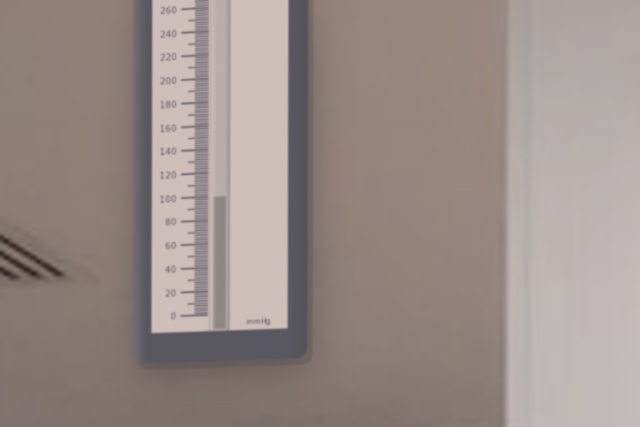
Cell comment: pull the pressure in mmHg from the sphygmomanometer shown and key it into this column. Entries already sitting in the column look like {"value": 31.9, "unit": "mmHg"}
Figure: {"value": 100, "unit": "mmHg"}
